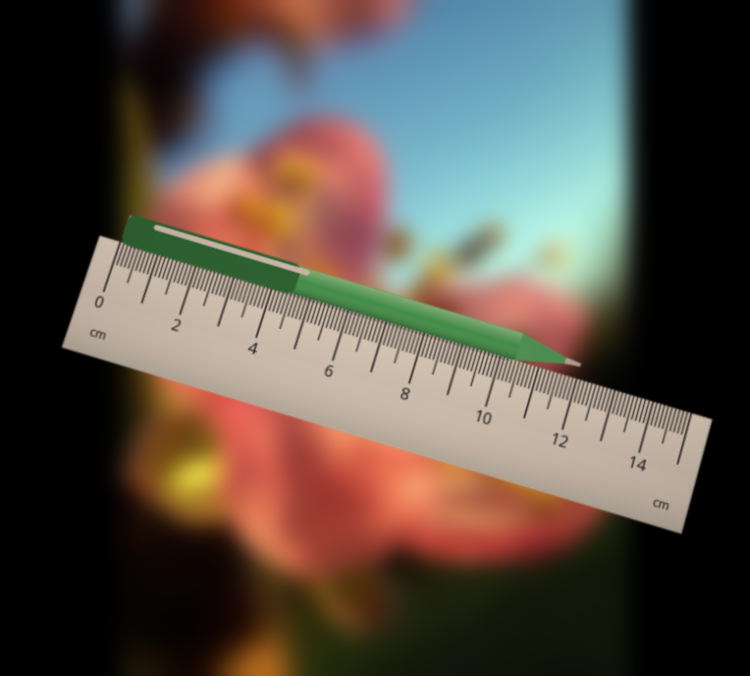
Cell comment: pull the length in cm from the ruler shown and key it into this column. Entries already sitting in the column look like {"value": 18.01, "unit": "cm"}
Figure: {"value": 12, "unit": "cm"}
